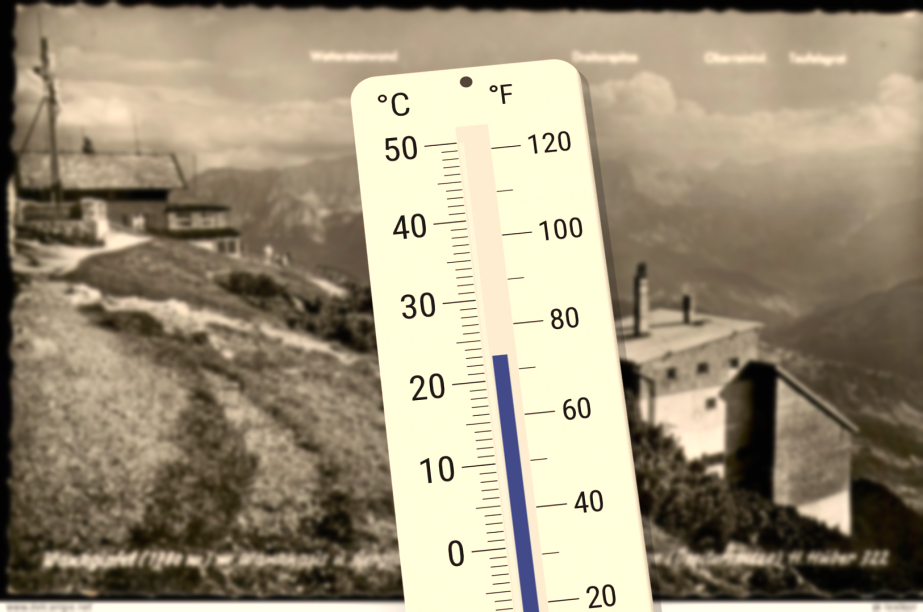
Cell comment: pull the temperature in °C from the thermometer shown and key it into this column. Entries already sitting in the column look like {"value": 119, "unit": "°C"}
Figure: {"value": 23, "unit": "°C"}
